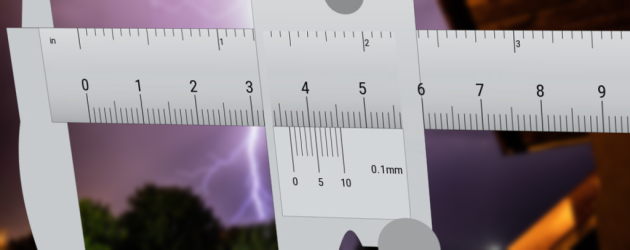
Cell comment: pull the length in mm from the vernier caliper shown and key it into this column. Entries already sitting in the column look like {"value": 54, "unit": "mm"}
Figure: {"value": 36.4, "unit": "mm"}
